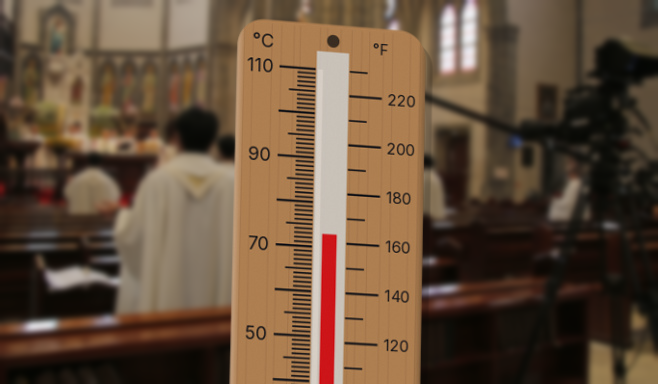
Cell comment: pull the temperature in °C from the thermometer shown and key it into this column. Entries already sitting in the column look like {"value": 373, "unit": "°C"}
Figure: {"value": 73, "unit": "°C"}
